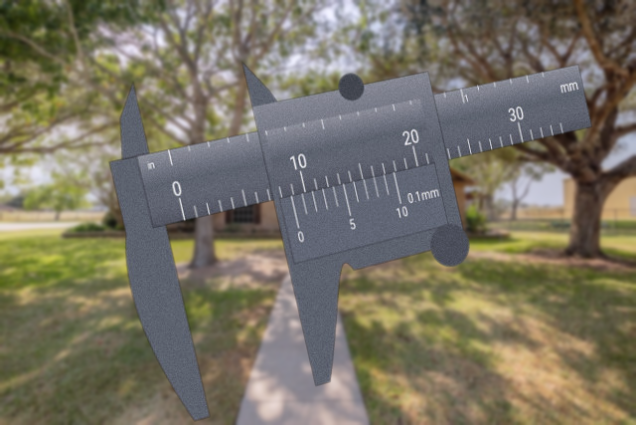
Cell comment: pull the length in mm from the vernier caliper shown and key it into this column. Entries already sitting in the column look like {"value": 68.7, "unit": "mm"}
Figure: {"value": 8.8, "unit": "mm"}
